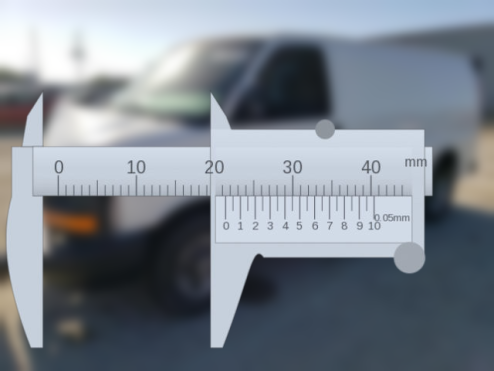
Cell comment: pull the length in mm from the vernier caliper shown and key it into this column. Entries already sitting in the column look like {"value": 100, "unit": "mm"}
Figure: {"value": 21.4, "unit": "mm"}
